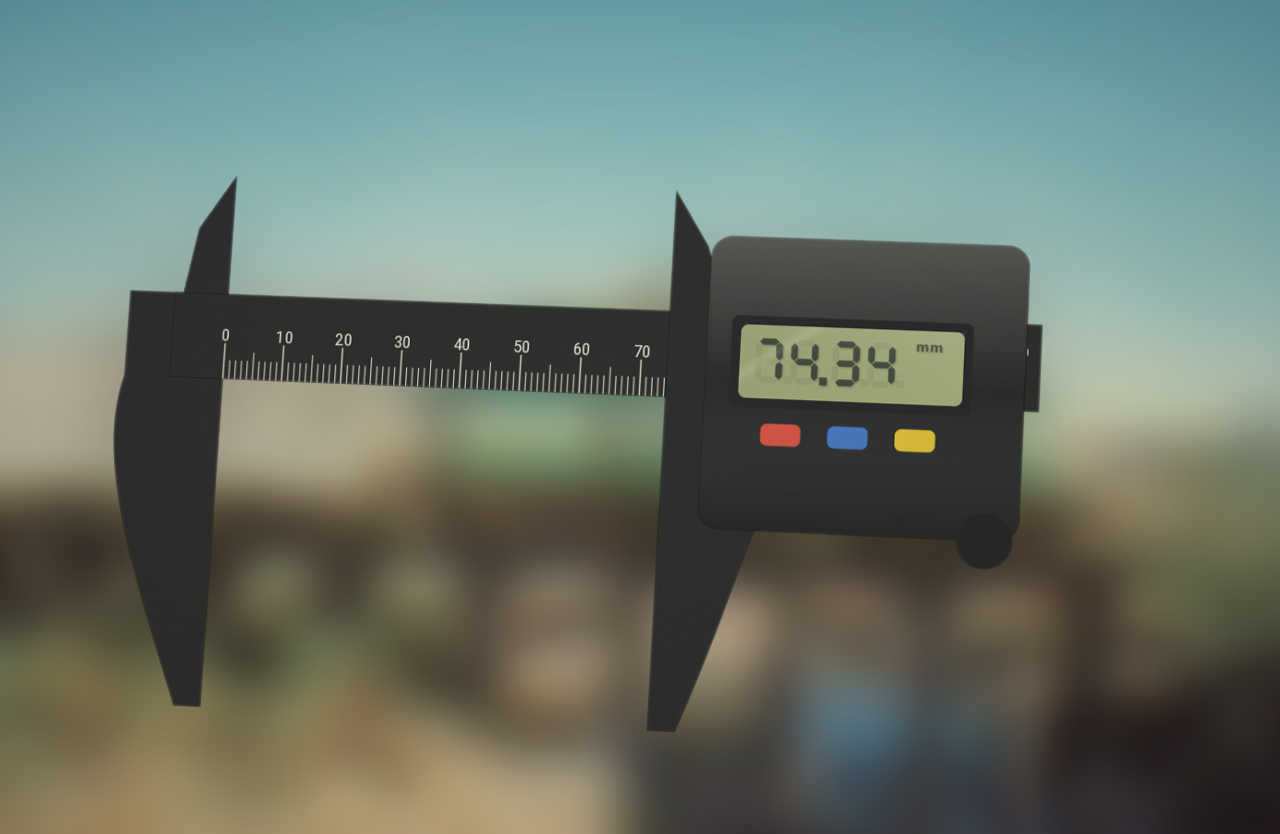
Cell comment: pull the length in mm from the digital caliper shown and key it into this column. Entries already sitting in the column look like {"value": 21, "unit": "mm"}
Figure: {"value": 74.34, "unit": "mm"}
